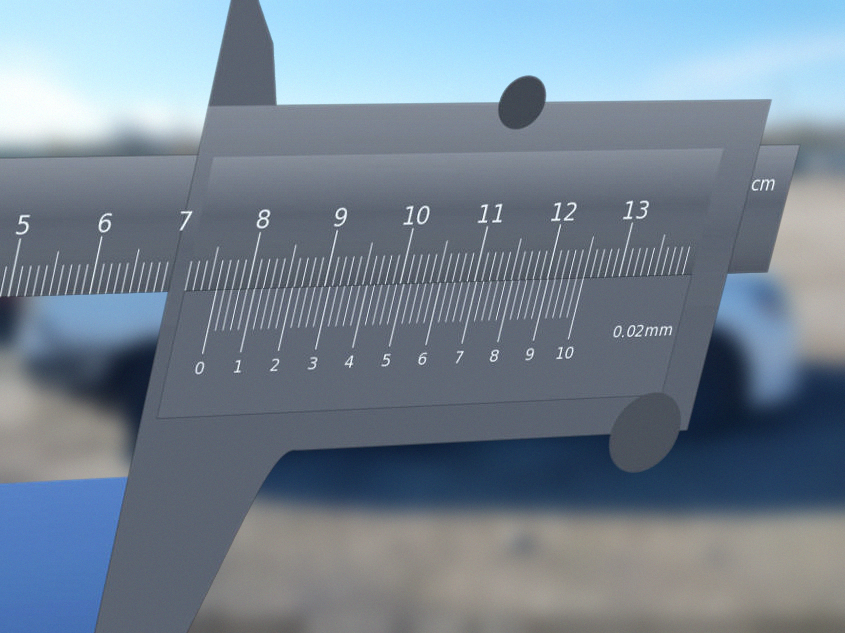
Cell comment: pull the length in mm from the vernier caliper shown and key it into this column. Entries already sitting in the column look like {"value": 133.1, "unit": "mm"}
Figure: {"value": 76.0, "unit": "mm"}
